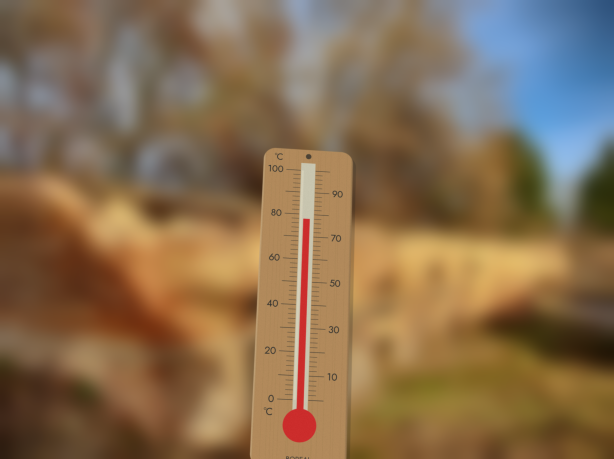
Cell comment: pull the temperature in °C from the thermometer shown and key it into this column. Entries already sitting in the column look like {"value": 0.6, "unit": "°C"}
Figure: {"value": 78, "unit": "°C"}
